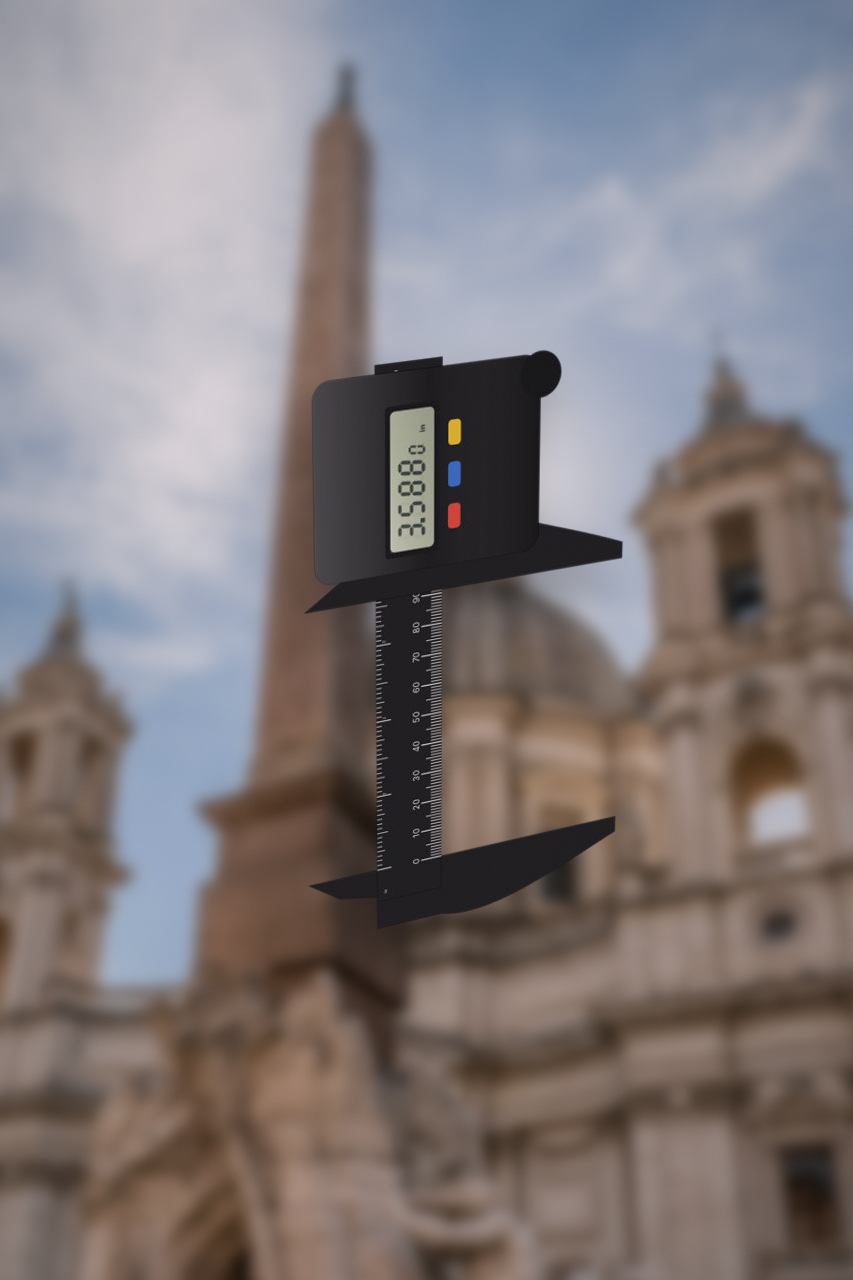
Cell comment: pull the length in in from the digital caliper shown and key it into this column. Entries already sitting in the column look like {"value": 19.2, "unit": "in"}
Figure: {"value": 3.5880, "unit": "in"}
